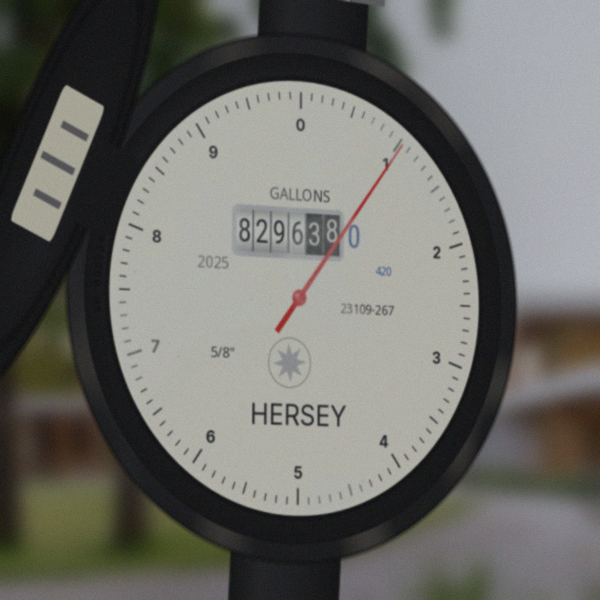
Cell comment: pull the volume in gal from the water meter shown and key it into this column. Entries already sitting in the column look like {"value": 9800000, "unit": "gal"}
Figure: {"value": 8296381.0, "unit": "gal"}
